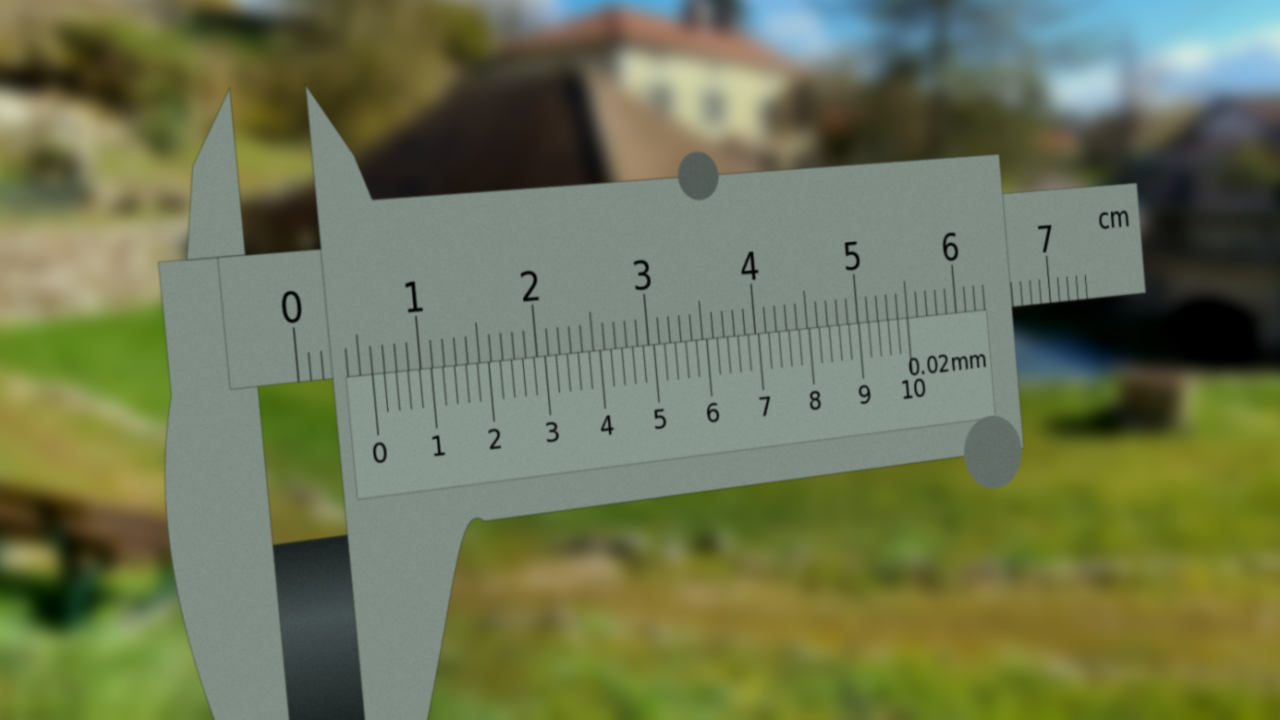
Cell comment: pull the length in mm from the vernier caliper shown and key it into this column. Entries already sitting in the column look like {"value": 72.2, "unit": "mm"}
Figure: {"value": 6.0, "unit": "mm"}
